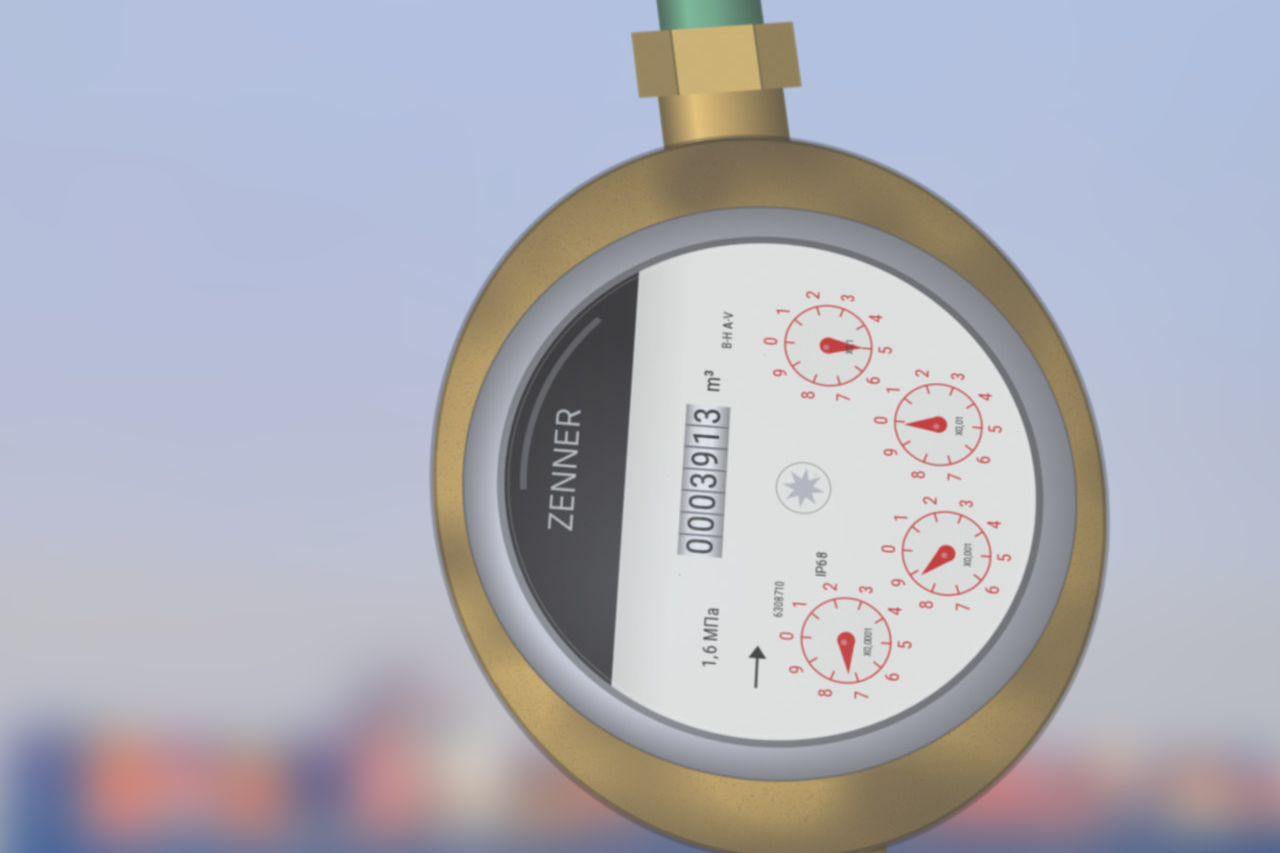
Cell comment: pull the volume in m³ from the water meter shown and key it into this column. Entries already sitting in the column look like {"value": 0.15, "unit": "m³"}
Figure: {"value": 3913.4987, "unit": "m³"}
